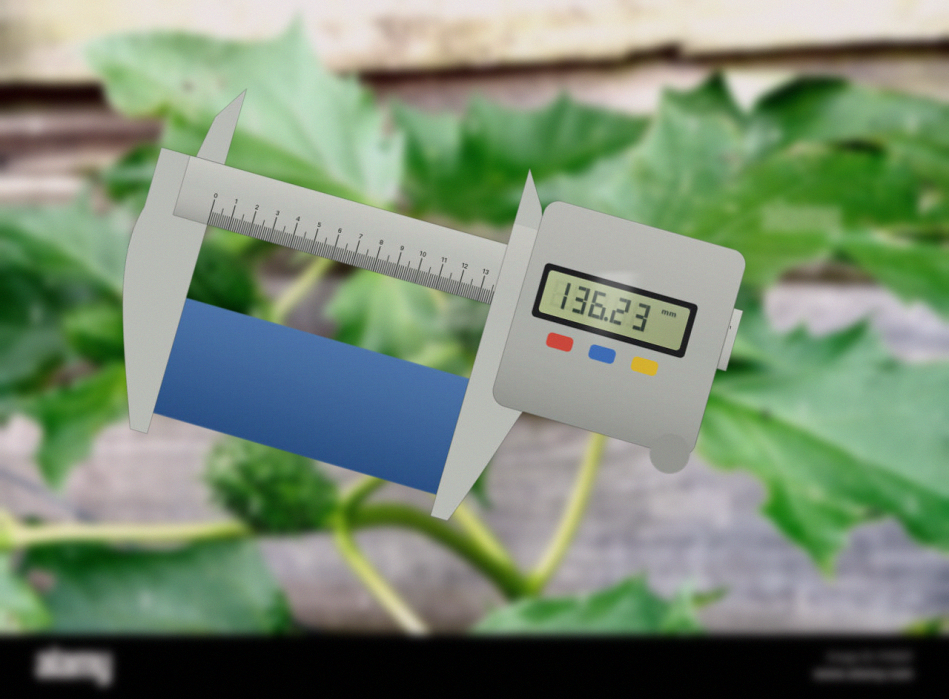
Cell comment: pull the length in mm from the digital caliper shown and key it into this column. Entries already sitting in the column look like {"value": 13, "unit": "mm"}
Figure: {"value": 136.23, "unit": "mm"}
